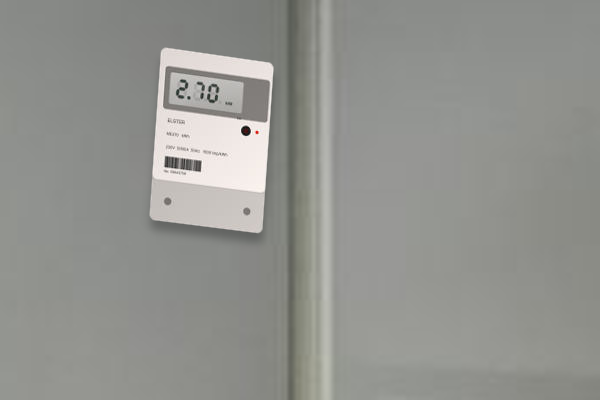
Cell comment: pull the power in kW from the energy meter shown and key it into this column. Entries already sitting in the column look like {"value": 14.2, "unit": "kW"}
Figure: {"value": 2.70, "unit": "kW"}
